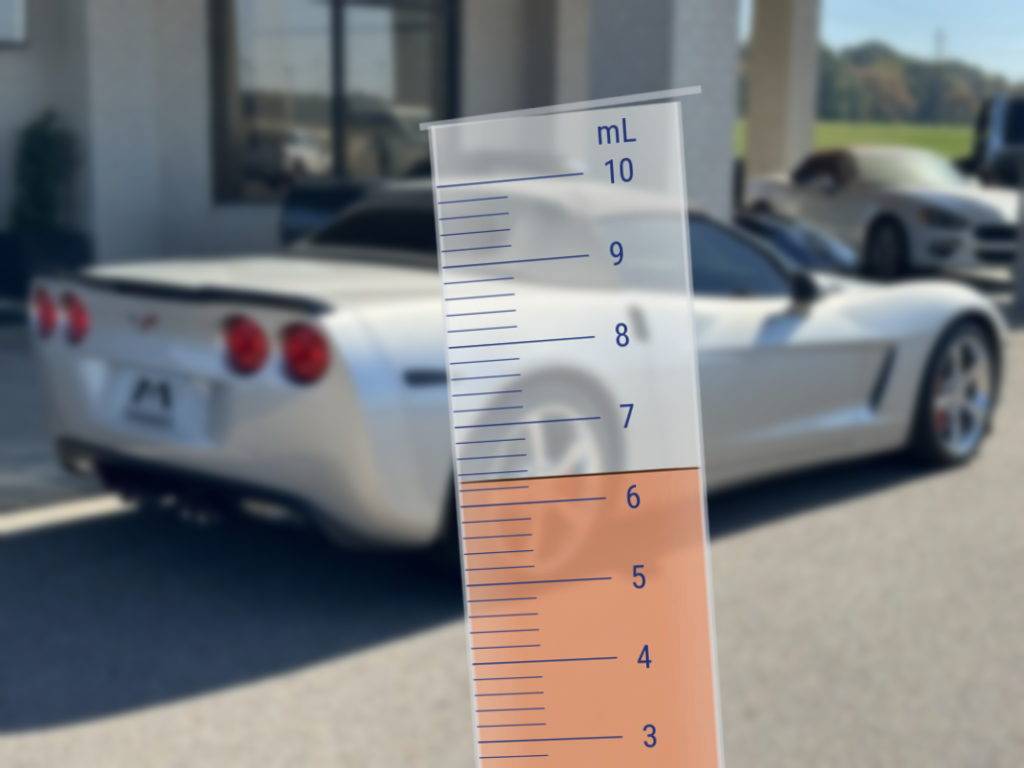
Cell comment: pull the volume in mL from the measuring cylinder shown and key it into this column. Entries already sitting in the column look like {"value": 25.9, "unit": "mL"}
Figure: {"value": 6.3, "unit": "mL"}
